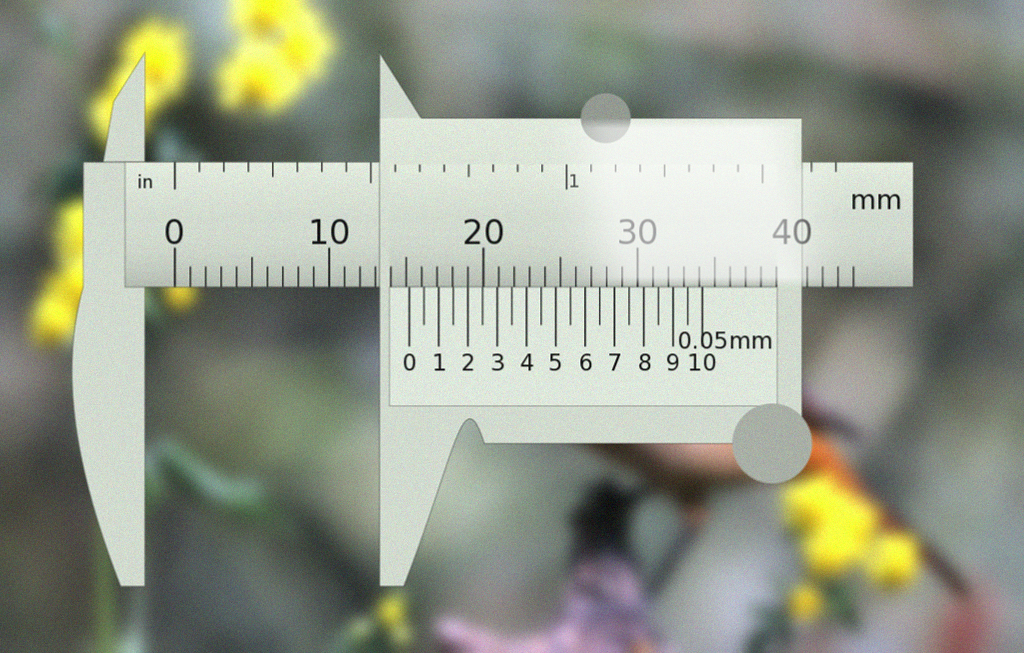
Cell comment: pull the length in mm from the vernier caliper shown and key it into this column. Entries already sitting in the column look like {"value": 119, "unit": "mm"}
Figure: {"value": 15.2, "unit": "mm"}
